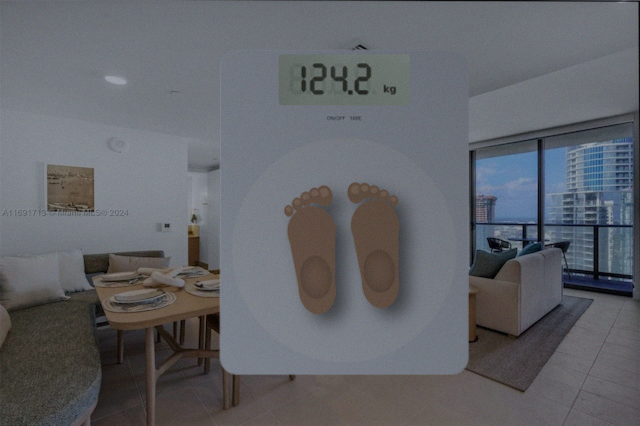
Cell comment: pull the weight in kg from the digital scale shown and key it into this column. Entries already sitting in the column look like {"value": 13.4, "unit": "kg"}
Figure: {"value": 124.2, "unit": "kg"}
